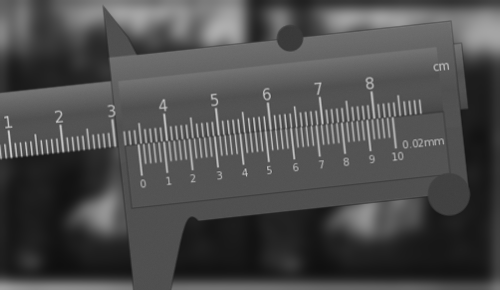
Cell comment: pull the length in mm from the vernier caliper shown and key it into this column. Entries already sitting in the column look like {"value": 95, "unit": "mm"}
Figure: {"value": 34.5, "unit": "mm"}
